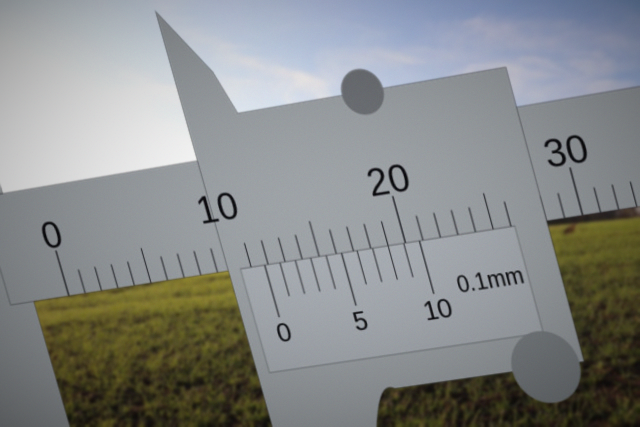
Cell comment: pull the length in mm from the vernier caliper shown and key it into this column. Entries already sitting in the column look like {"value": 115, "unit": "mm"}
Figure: {"value": 11.8, "unit": "mm"}
